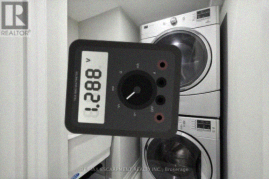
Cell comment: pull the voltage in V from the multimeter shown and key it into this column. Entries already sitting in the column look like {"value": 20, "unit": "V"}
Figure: {"value": 1.288, "unit": "V"}
